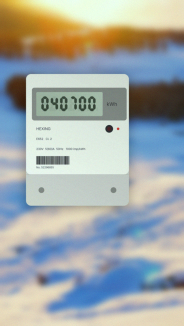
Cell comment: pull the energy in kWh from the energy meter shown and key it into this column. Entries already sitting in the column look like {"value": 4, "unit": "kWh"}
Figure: {"value": 40700, "unit": "kWh"}
